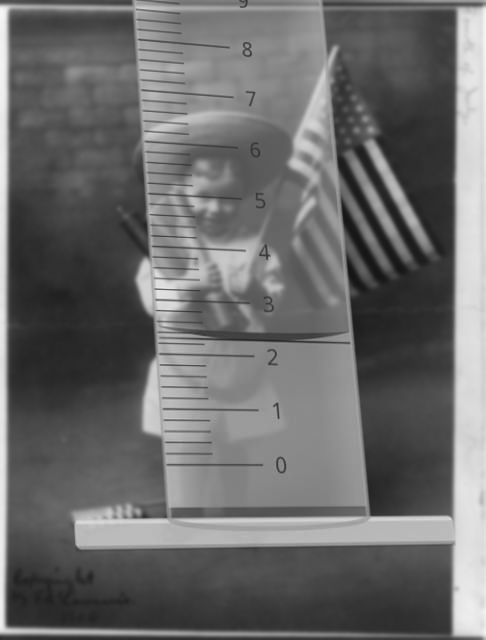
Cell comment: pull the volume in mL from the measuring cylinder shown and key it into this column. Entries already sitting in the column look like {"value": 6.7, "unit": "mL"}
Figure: {"value": 2.3, "unit": "mL"}
